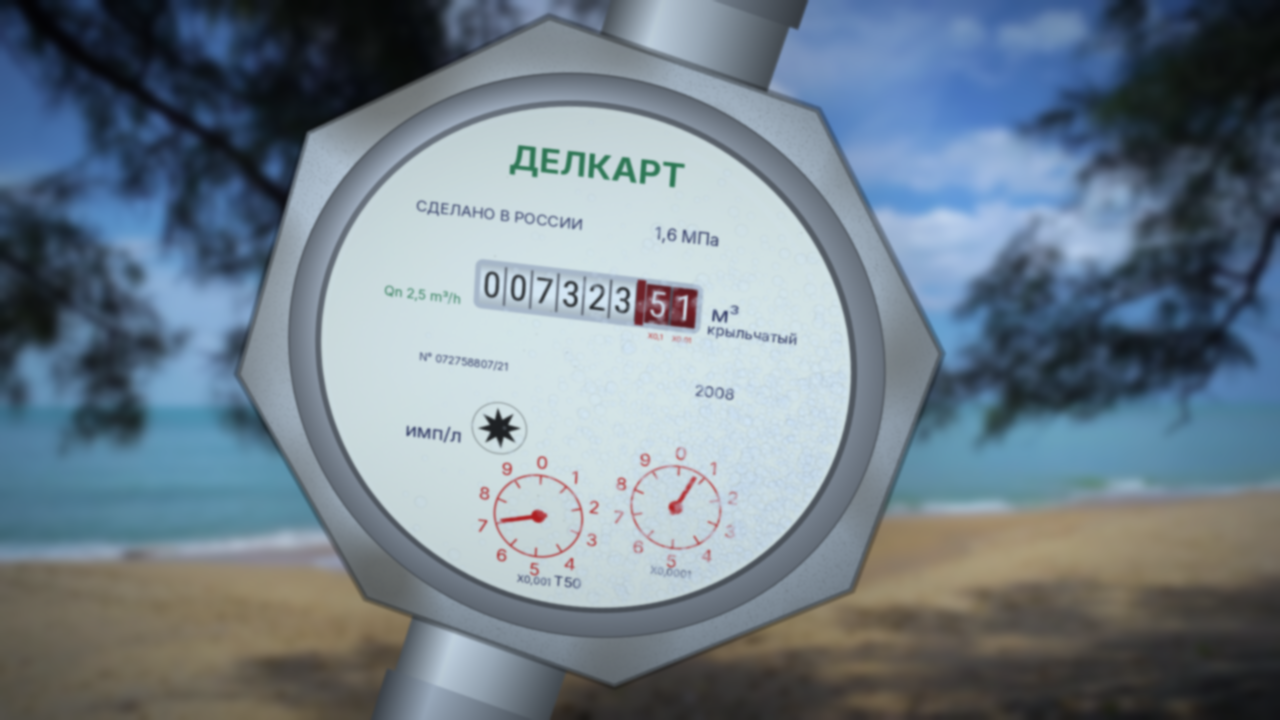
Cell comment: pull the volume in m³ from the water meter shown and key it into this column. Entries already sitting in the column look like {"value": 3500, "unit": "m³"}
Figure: {"value": 7323.5170, "unit": "m³"}
